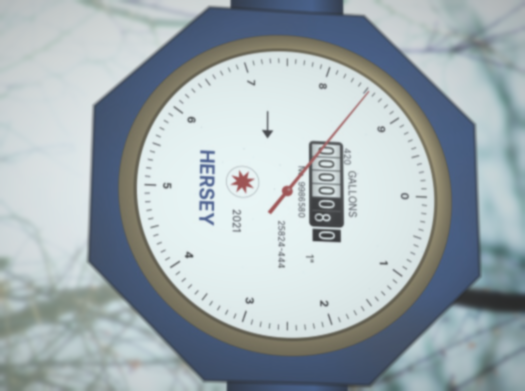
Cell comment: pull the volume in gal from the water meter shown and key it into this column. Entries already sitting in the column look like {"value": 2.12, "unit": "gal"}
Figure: {"value": 78.5, "unit": "gal"}
